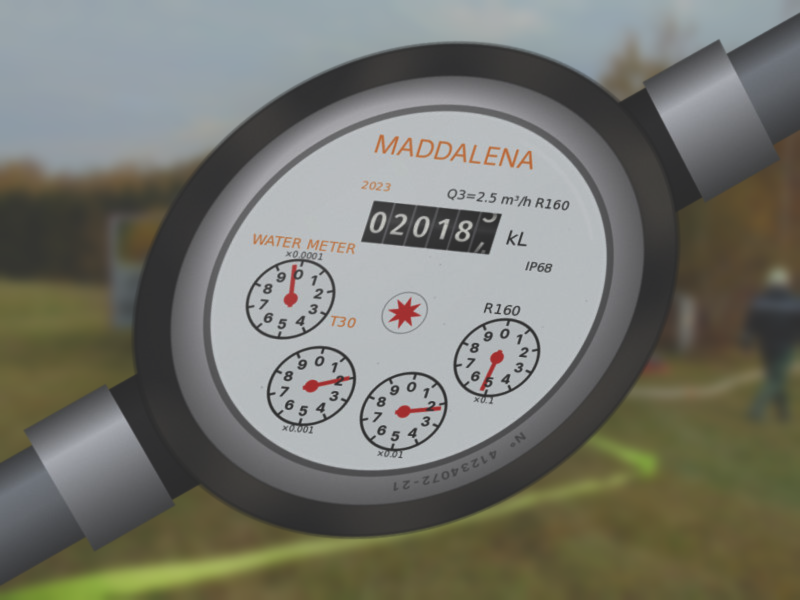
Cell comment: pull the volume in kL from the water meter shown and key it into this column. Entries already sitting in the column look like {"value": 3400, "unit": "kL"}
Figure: {"value": 20183.5219, "unit": "kL"}
